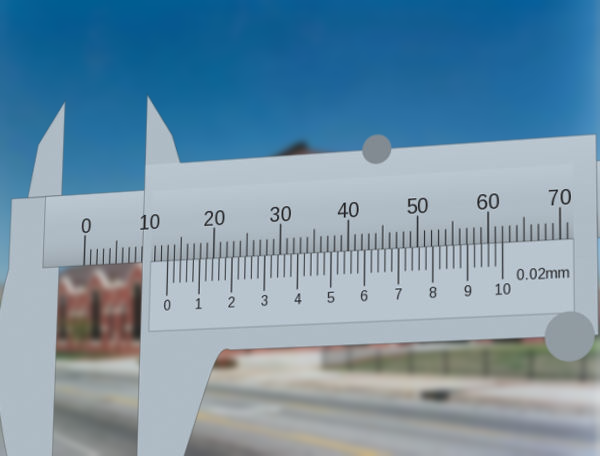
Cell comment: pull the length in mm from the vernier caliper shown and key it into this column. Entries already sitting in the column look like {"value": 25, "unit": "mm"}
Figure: {"value": 13.0, "unit": "mm"}
